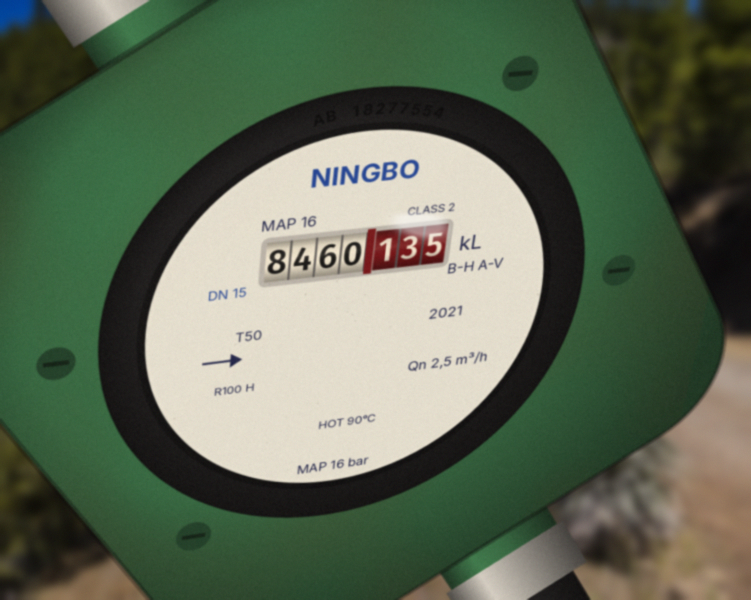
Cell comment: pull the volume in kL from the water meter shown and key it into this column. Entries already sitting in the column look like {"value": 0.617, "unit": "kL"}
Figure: {"value": 8460.135, "unit": "kL"}
